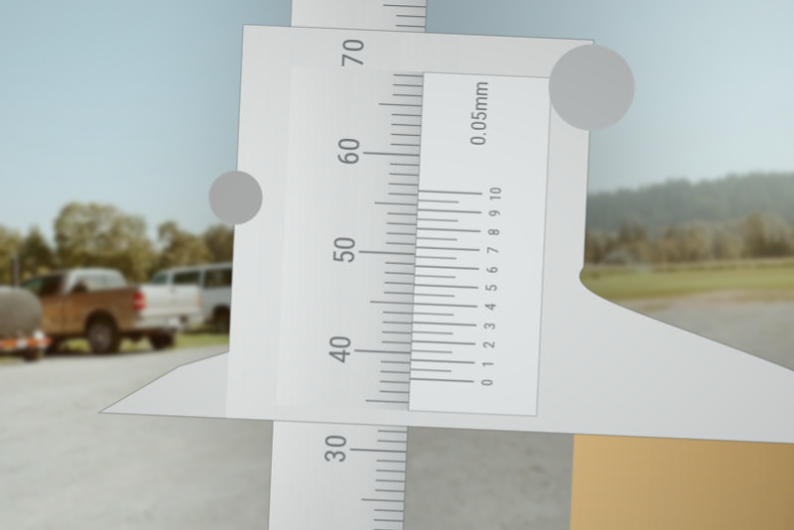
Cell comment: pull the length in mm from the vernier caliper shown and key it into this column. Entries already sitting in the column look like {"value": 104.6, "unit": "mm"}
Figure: {"value": 37.4, "unit": "mm"}
